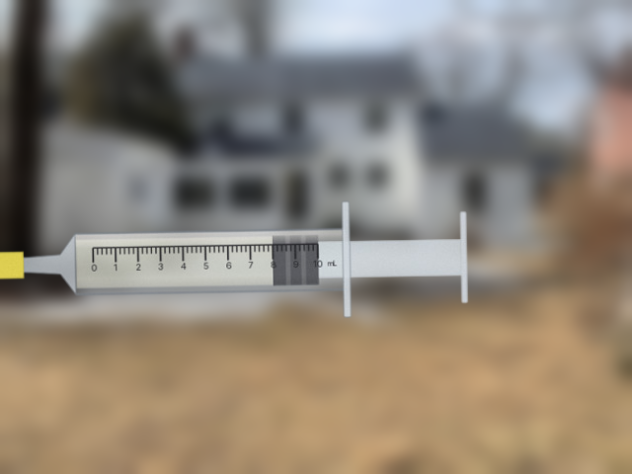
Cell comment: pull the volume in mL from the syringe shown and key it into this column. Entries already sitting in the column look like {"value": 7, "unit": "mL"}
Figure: {"value": 8, "unit": "mL"}
